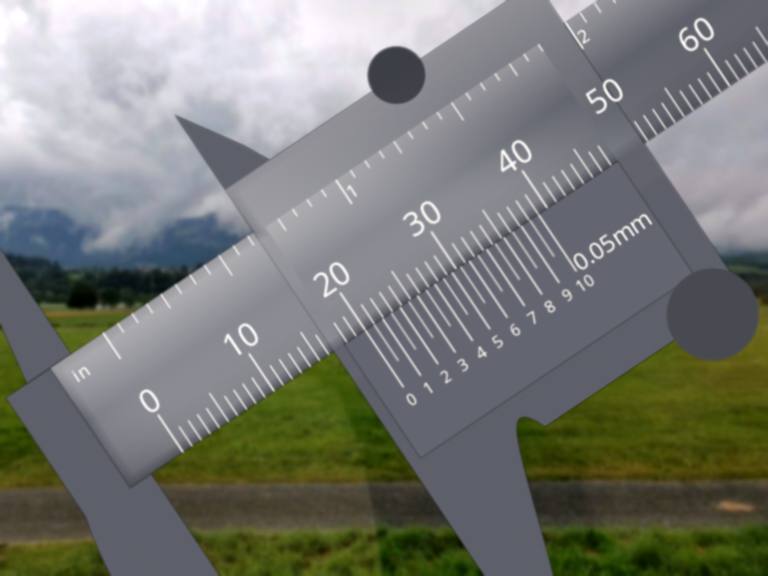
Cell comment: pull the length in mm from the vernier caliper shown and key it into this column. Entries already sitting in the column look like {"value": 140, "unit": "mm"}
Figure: {"value": 20.0, "unit": "mm"}
